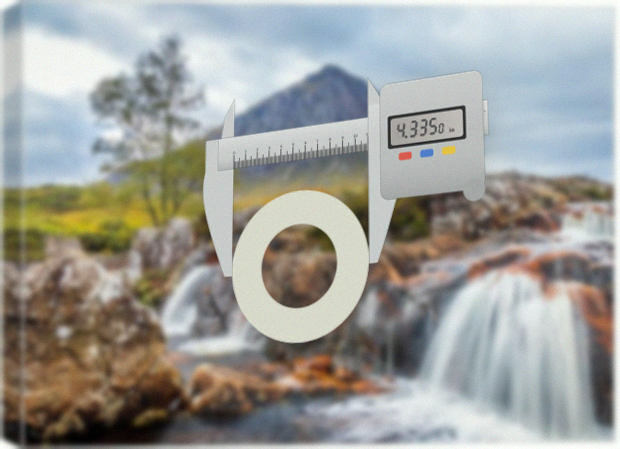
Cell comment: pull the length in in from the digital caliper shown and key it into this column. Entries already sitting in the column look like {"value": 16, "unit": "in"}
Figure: {"value": 4.3350, "unit": "in"}
